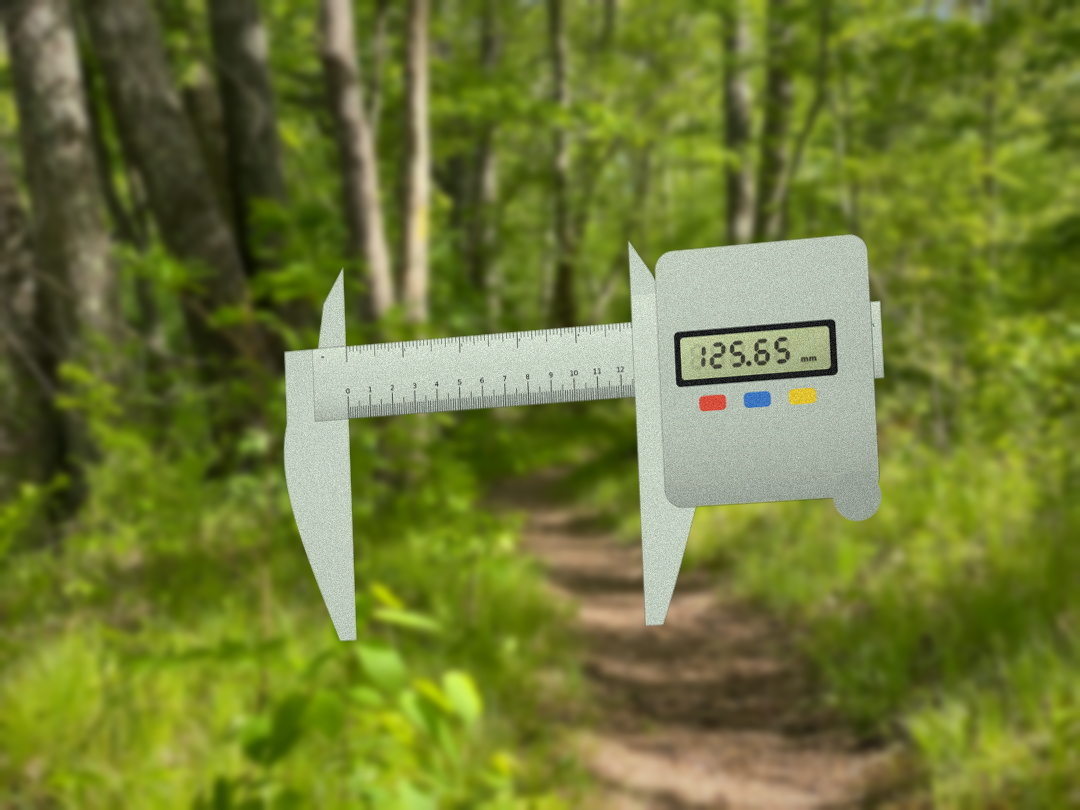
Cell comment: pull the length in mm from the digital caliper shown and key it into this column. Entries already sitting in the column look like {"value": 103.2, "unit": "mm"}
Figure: {"value": 125.65, "unit": "mm"}
